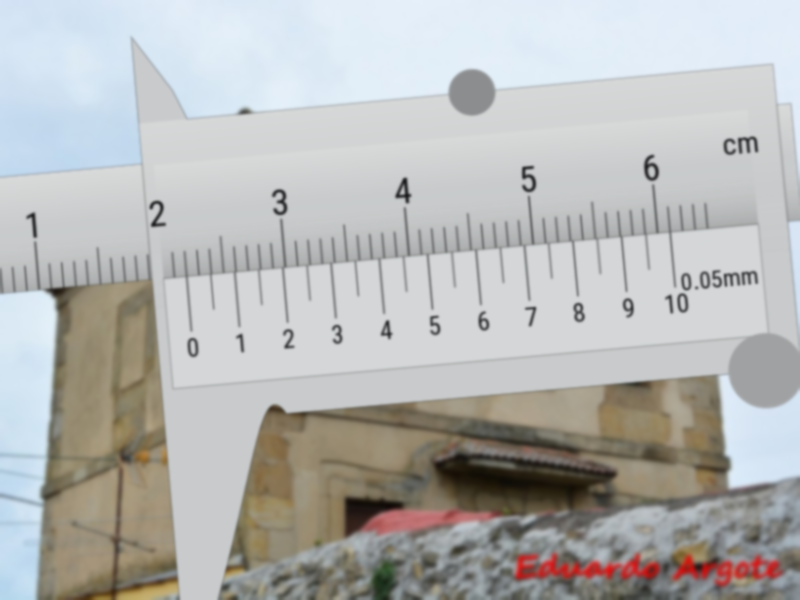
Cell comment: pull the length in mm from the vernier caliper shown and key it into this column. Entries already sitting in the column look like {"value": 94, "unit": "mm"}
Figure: {"value": 22.0, "unit": "mm"}
